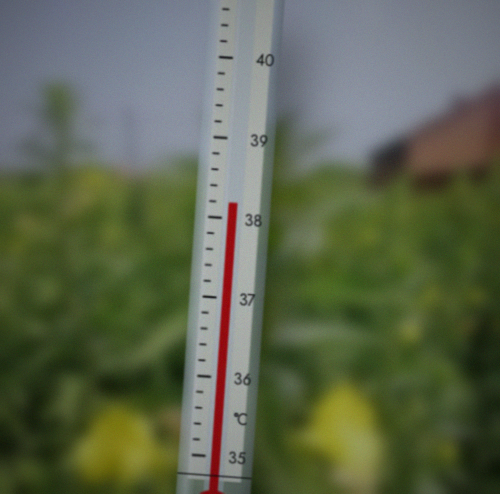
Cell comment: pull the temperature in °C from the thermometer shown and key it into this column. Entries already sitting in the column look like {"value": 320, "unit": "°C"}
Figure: {"value": 38.2, "unit": "°C"}
